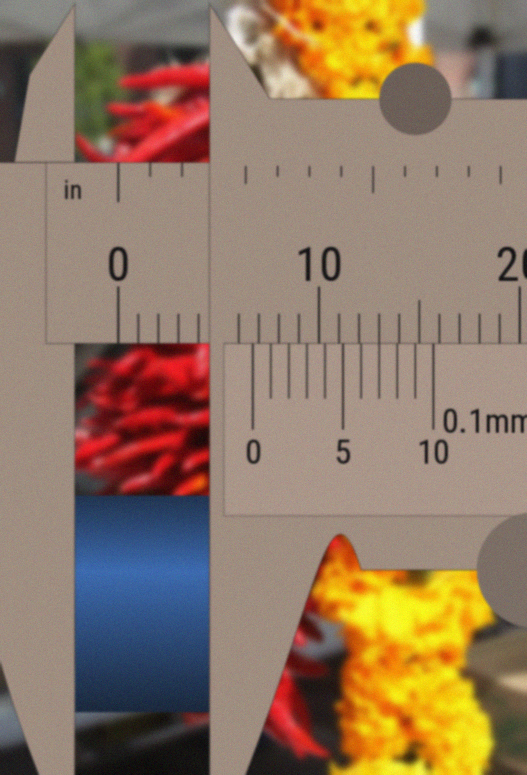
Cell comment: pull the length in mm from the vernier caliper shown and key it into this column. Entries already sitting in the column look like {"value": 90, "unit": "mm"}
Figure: {"value": 6.7, "unit": "mm"}
